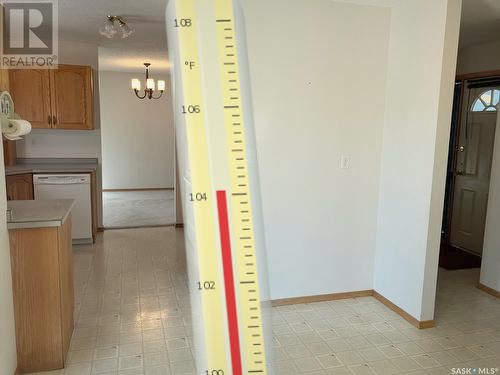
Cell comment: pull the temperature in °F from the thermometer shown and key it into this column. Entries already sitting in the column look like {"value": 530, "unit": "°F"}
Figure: {"value": 104.1, "unit": "°F"}
